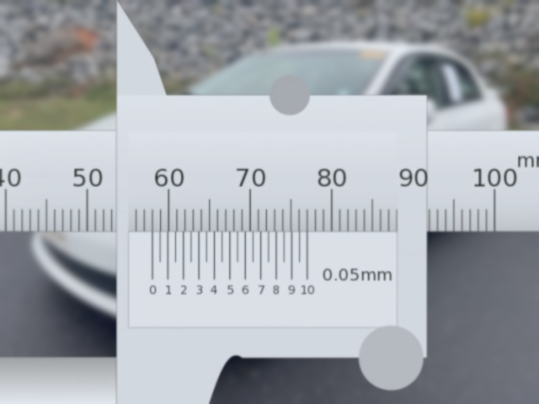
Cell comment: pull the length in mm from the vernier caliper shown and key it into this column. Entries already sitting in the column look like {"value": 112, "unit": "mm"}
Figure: {"value": 58.0, "unit": "mm"}
